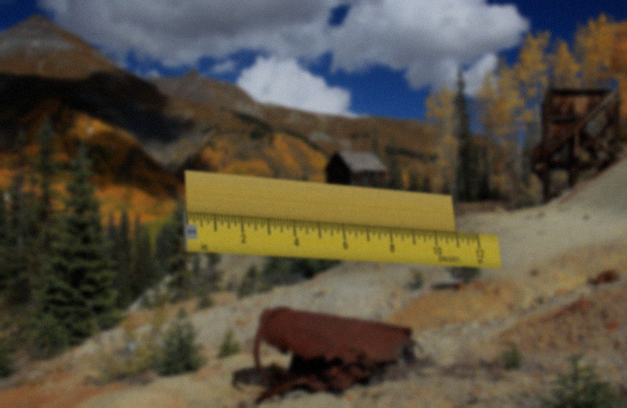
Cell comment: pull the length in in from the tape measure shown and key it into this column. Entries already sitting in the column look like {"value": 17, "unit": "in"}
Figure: {"value": 11, "unit": "in"}
